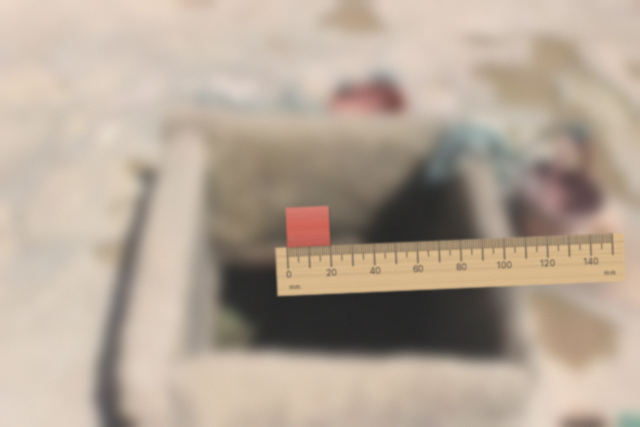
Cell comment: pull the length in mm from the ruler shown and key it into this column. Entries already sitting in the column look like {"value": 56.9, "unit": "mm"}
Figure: {"value": 20, "unit": "mm"}
